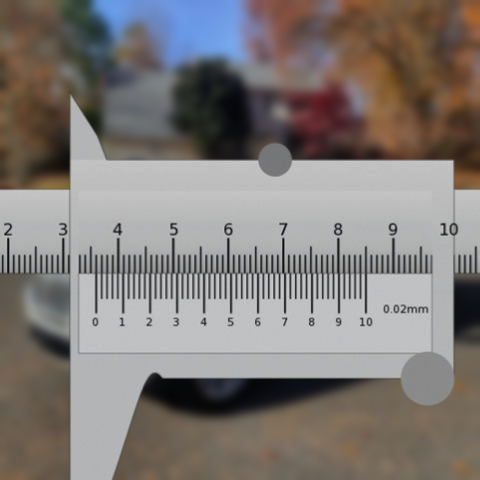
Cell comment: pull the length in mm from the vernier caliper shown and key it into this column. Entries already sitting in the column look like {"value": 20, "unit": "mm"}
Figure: {"value": 36.0, "unit": "mm"}
